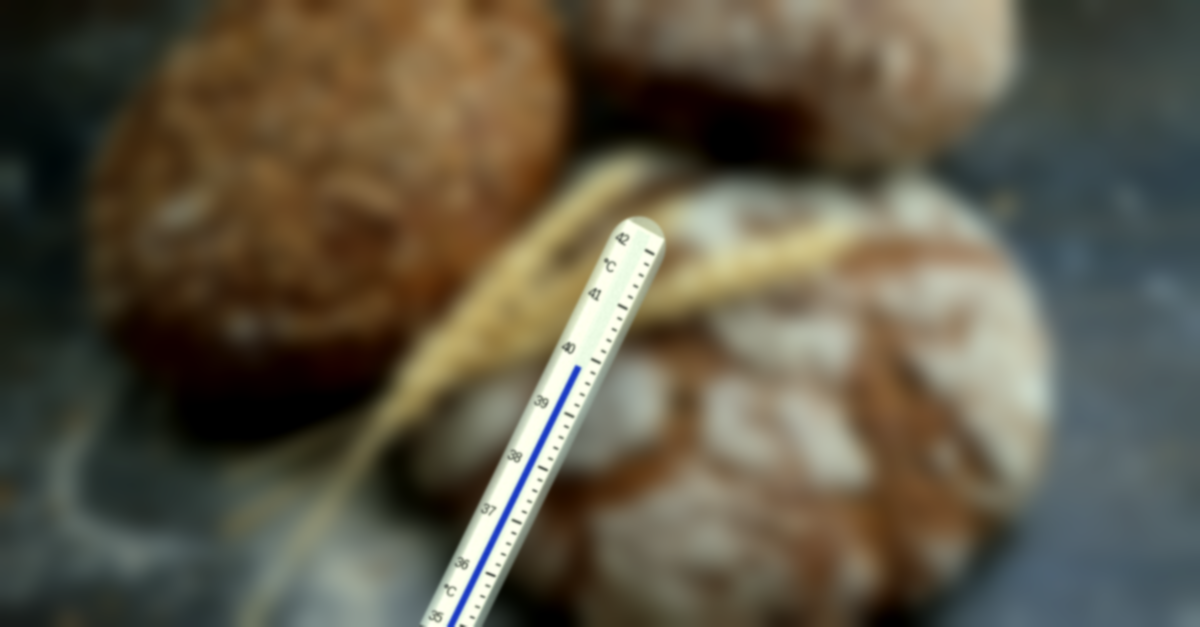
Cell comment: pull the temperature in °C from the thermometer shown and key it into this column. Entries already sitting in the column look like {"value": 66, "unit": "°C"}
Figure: {"value": 39.8, "unit": "°C"}
